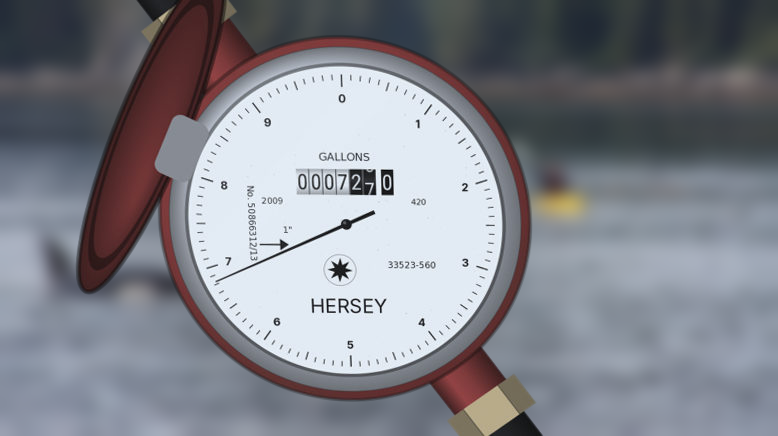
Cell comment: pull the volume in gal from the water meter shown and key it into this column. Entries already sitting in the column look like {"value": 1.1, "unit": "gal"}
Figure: {"value": 7266.8, "unit": "gal"}
